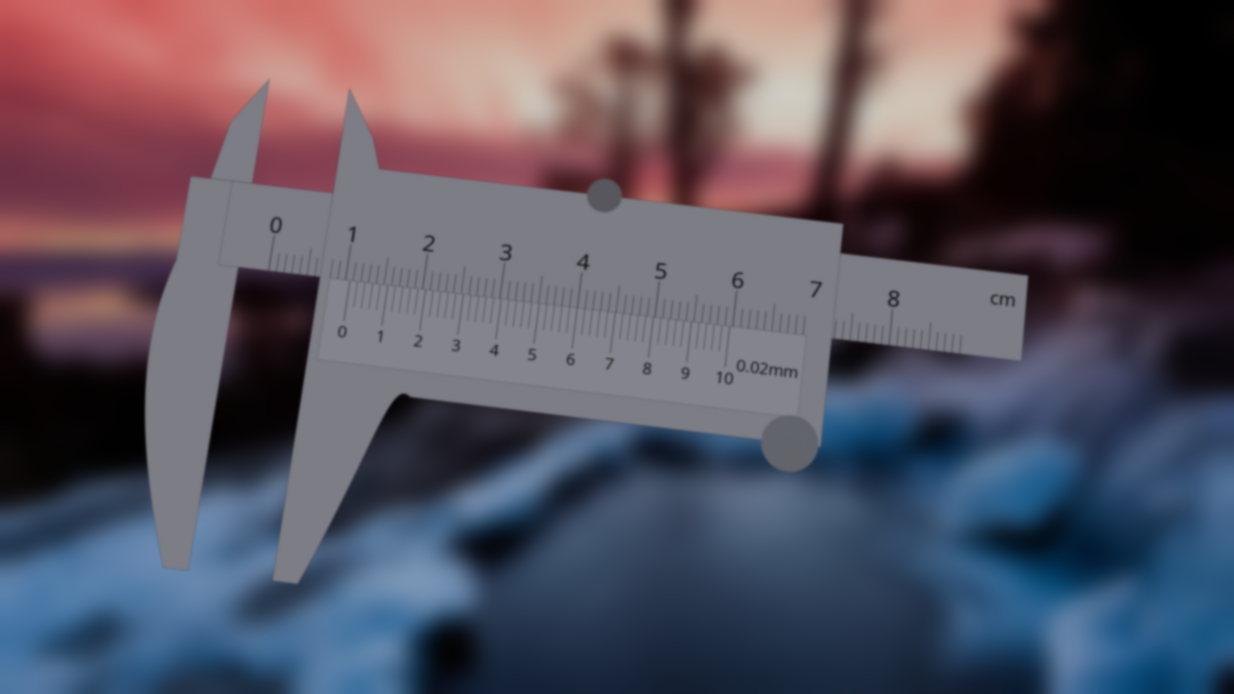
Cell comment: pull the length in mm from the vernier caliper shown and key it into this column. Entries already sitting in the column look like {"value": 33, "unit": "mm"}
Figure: {"value": 10.6, "unit": "mm"}
